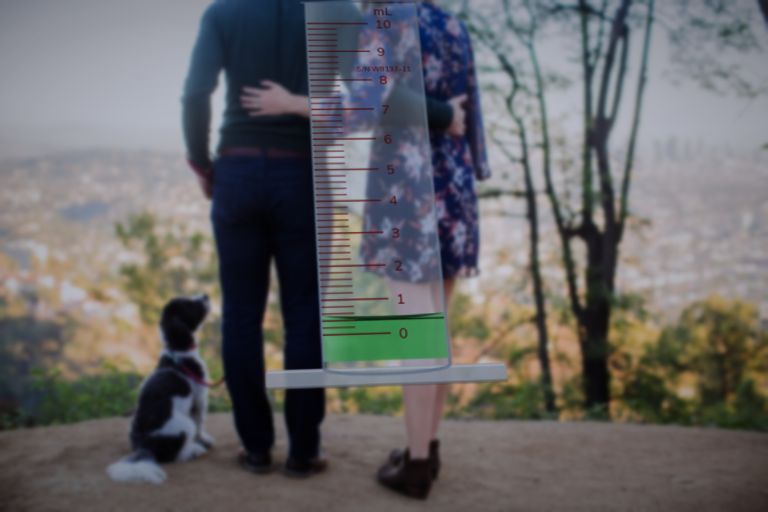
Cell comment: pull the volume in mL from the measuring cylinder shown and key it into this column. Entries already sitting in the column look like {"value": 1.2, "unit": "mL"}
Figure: {"value": 0.4, "unit": "mL"}
